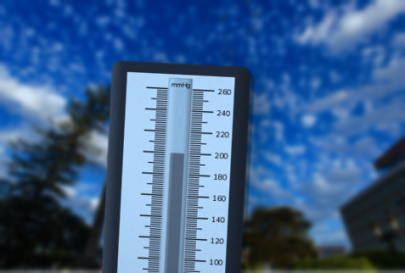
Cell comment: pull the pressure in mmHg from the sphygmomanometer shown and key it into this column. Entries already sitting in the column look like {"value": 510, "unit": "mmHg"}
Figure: {"value": 200, "unit": "mmHg"}
